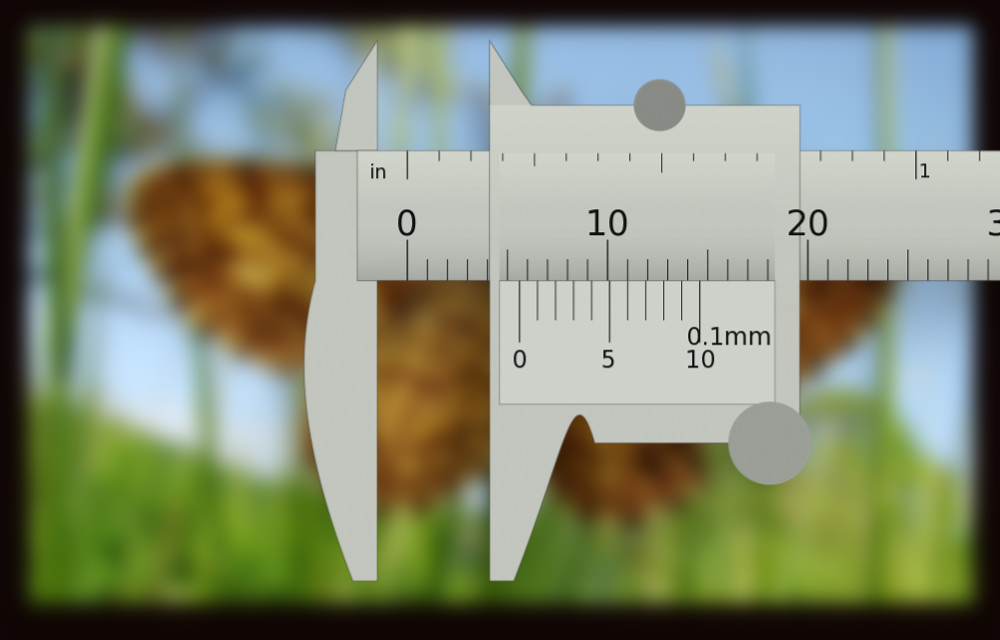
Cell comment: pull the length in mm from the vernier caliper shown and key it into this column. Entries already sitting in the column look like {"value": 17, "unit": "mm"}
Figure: {"value": 5.6, "unit": "mm"}
